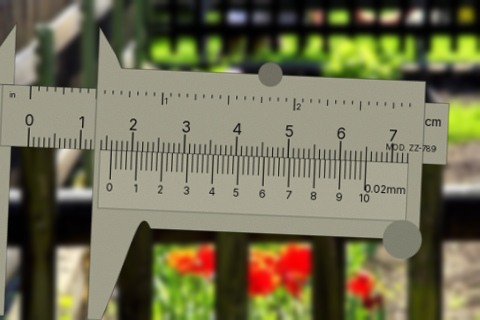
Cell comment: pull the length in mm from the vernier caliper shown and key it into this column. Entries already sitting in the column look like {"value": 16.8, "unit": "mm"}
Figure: {"value": 16.0, "unit": "mm"}
